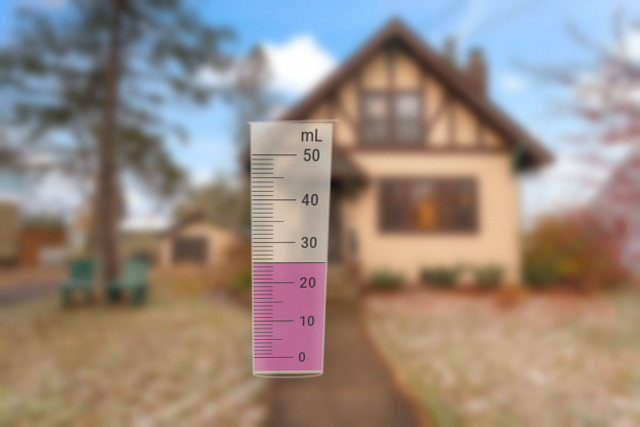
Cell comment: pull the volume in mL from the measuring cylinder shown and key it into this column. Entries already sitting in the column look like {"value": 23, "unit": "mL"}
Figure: {"value": 25, "unit": "mL"}
